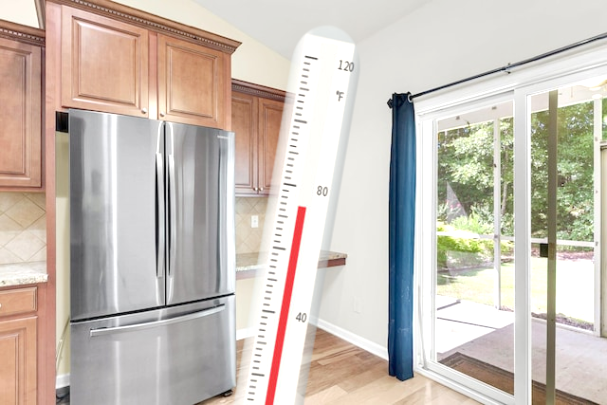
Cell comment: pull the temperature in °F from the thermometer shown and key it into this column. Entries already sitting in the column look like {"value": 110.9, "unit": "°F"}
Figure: {"value": 74, "unit": "°F"}
